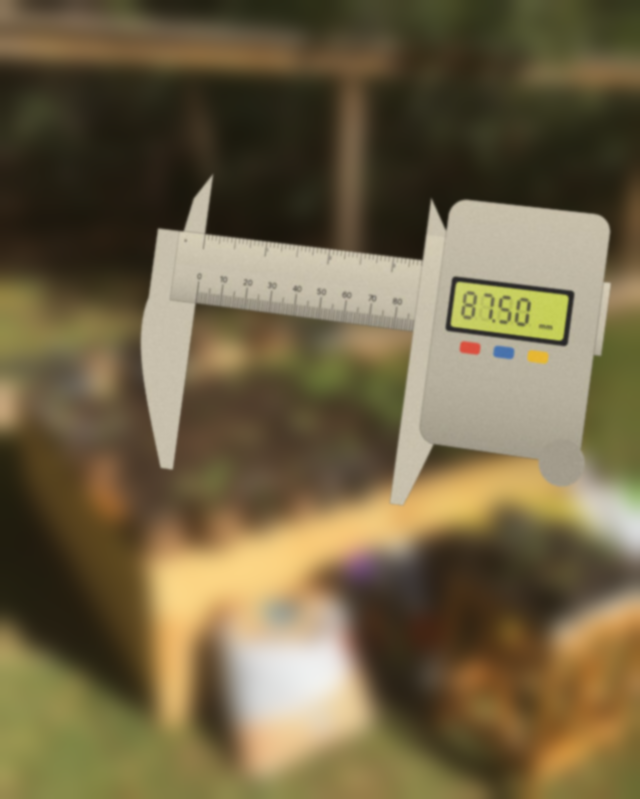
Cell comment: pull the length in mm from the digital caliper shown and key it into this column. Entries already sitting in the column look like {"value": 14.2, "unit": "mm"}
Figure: {"value": 87.50, "unit": "mm"}
